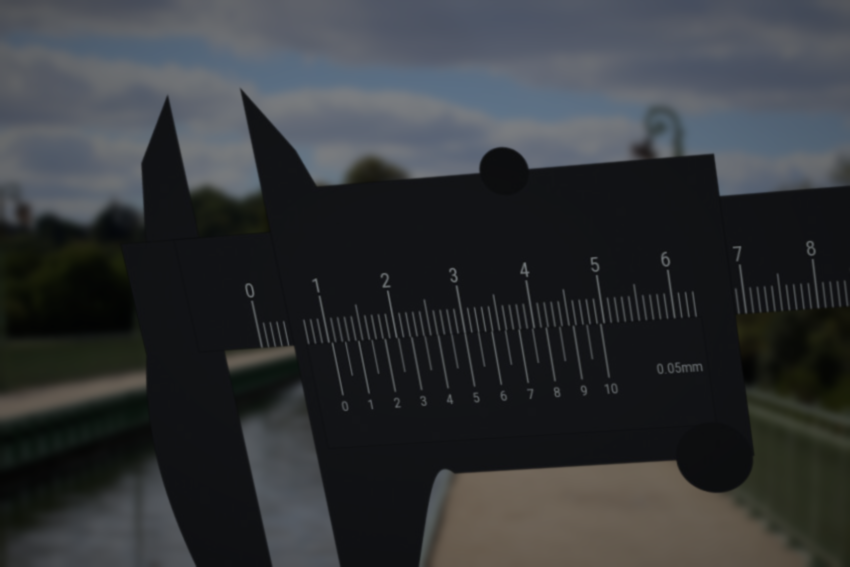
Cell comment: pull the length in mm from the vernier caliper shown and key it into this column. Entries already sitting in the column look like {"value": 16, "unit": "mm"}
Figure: {"value": 10.5, "unit": "mm"}
